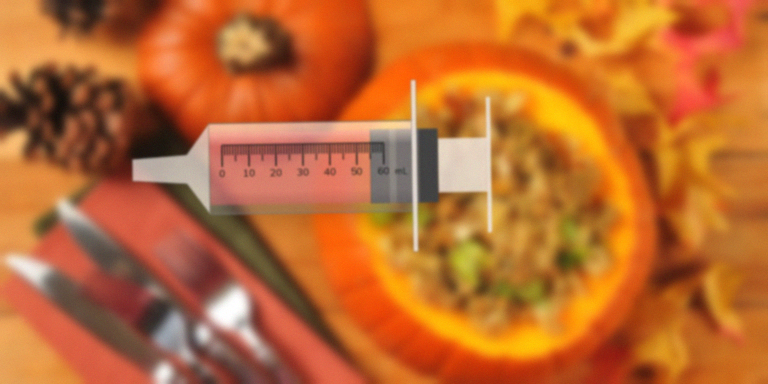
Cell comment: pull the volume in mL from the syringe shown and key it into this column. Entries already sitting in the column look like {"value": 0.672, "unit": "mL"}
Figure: {"value": 55, "unit": "mL"}
